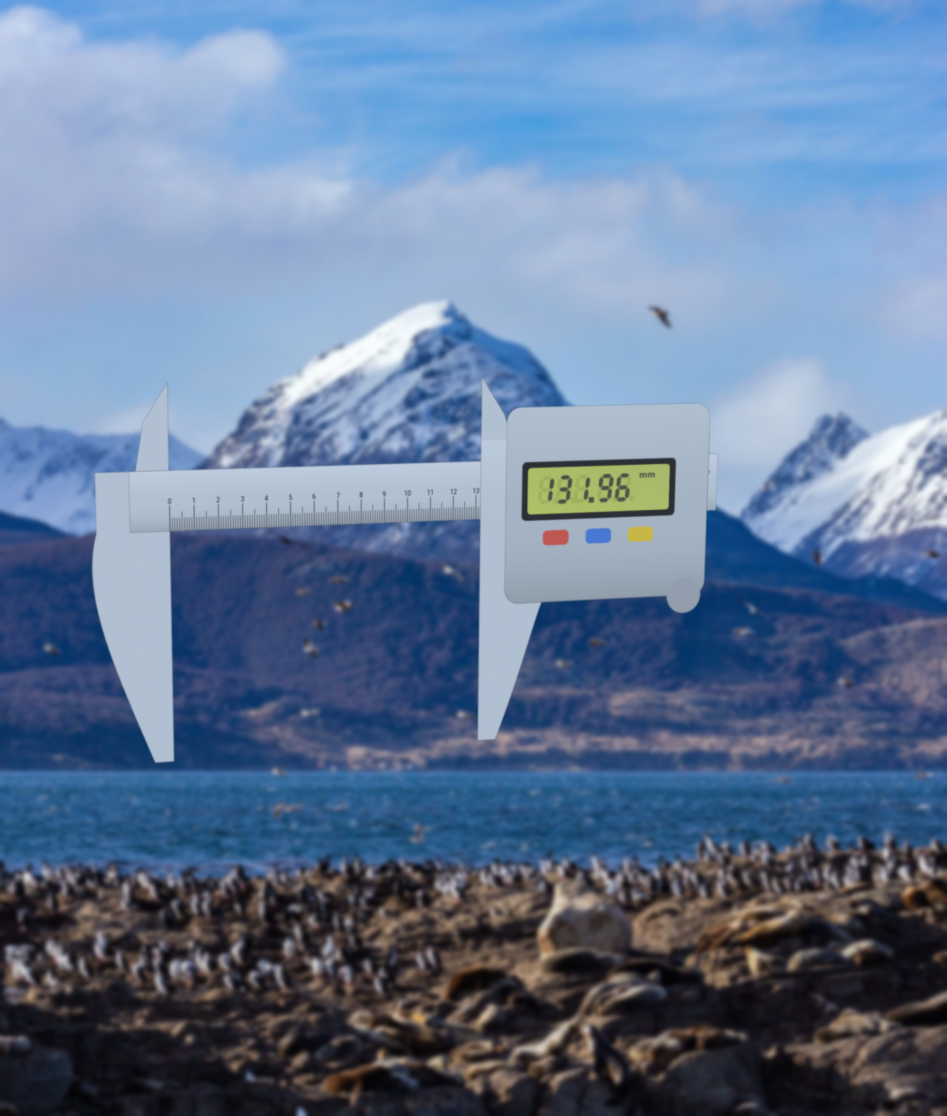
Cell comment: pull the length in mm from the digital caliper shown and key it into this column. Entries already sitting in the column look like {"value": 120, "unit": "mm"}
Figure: {"value": 131.96, "unit": "mm"}
